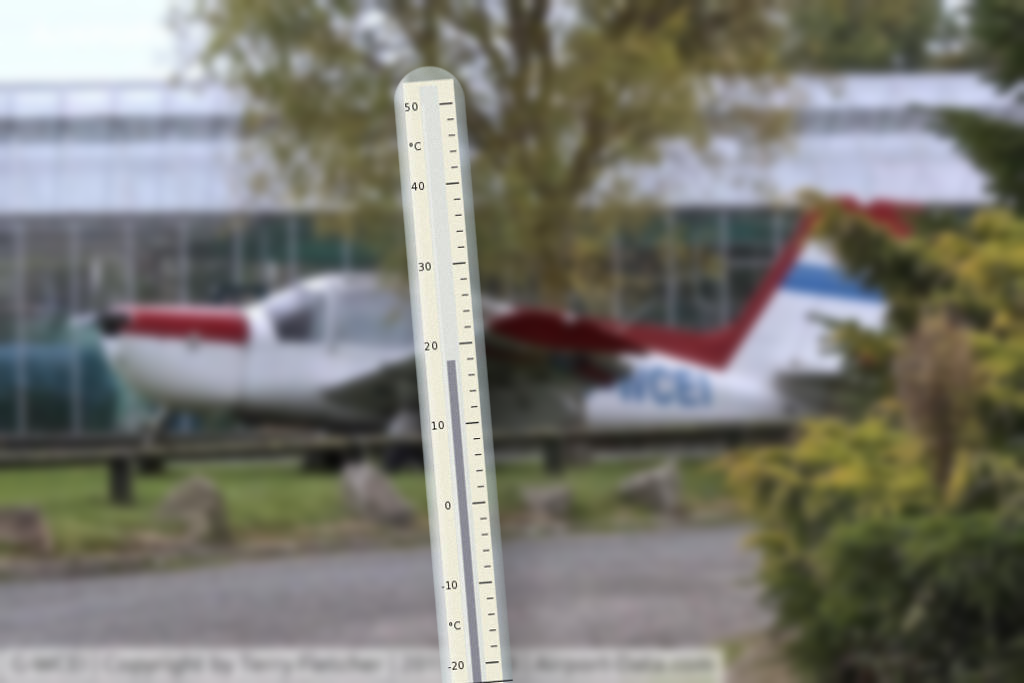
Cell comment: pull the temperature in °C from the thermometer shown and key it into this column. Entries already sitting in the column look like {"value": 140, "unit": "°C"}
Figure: {"value": 18, "unit": "°C"}
